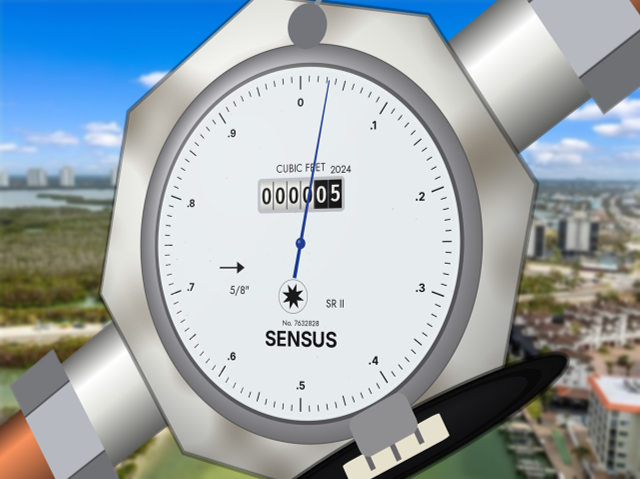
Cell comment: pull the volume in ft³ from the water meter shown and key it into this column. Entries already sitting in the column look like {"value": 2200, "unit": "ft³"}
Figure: {"value": 5.03, "unit": "ft³"}
